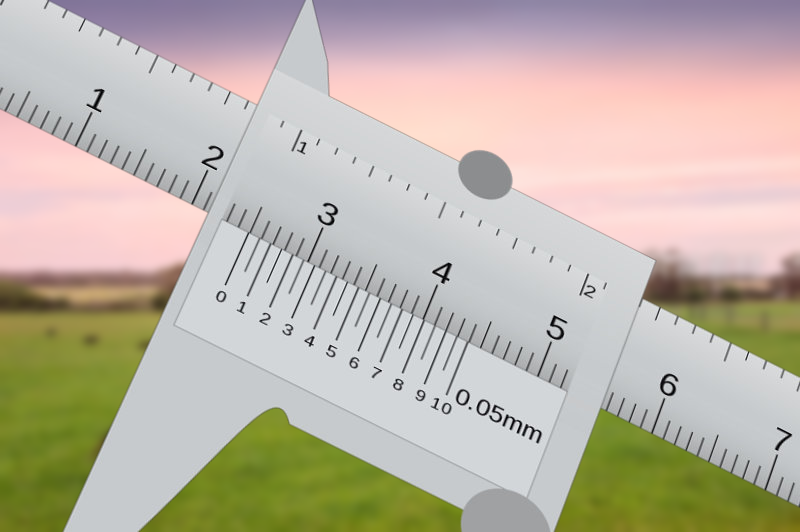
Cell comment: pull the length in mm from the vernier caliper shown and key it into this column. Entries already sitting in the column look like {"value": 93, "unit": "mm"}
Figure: {"value": 24.9, "unit": "mm"}
